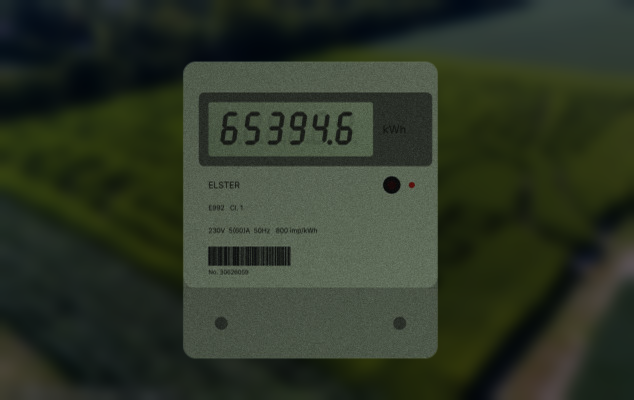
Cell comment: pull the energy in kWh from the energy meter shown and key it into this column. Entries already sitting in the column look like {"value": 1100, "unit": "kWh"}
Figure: {"value": 65394.6, "unit": "kWh"}
